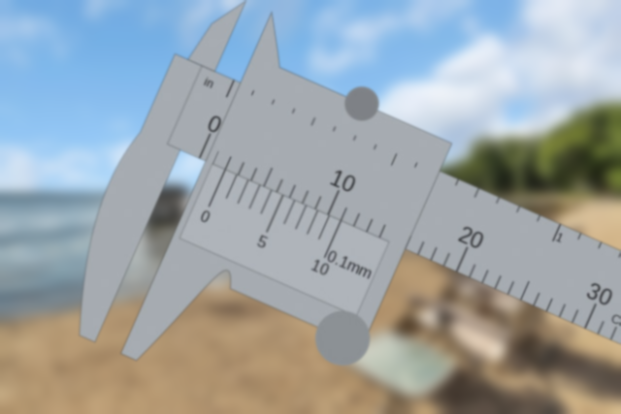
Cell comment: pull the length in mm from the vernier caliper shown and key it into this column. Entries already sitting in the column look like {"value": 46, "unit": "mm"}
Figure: {"value": 2.0, "unit": "mm"}
